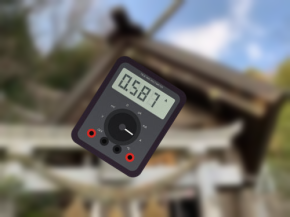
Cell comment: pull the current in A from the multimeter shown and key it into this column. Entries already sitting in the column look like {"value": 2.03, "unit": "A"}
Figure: {"value": 0.587, "unit": "A"}
